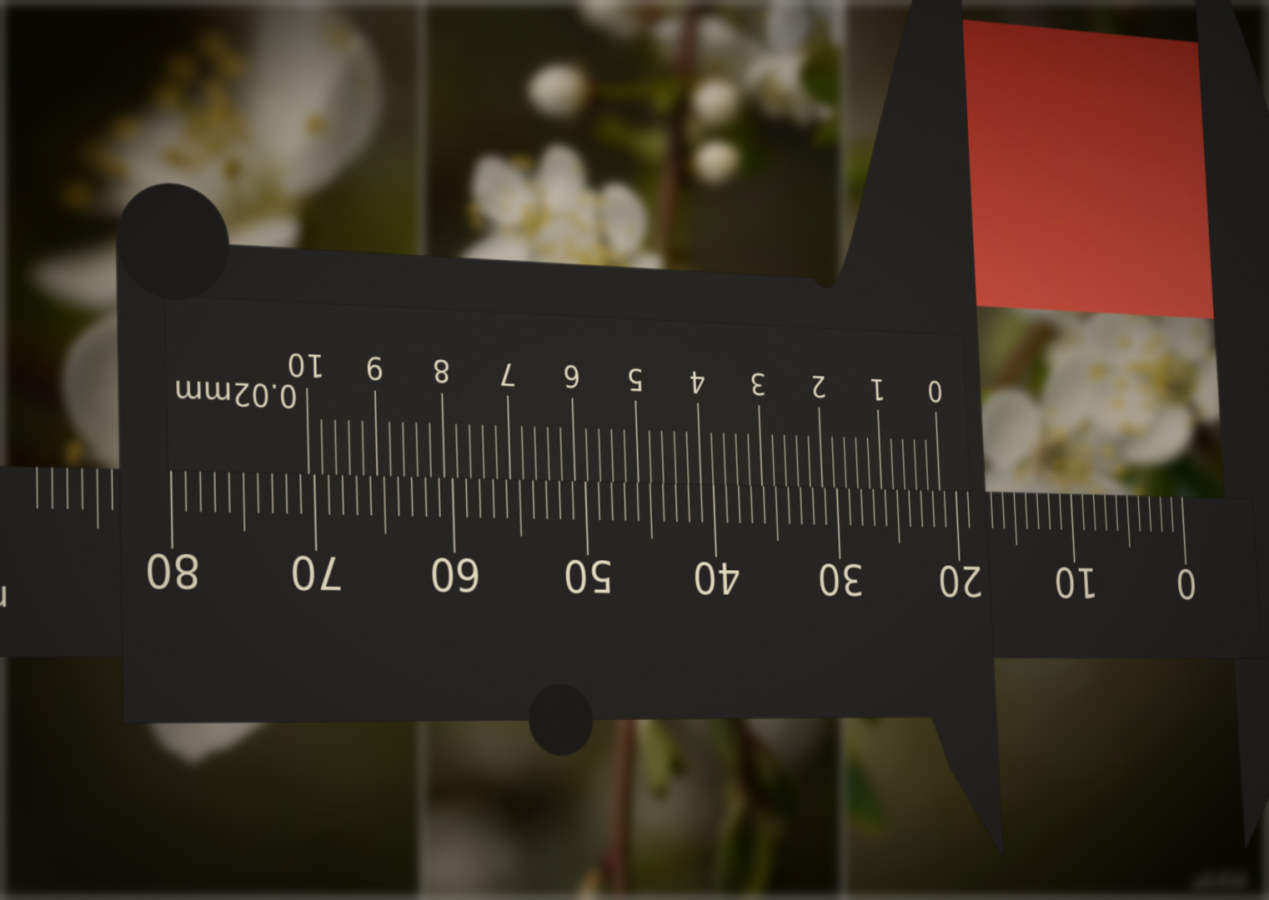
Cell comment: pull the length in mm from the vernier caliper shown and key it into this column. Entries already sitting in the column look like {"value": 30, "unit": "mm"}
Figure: {"value": 21.4, "unit": "mm"}
